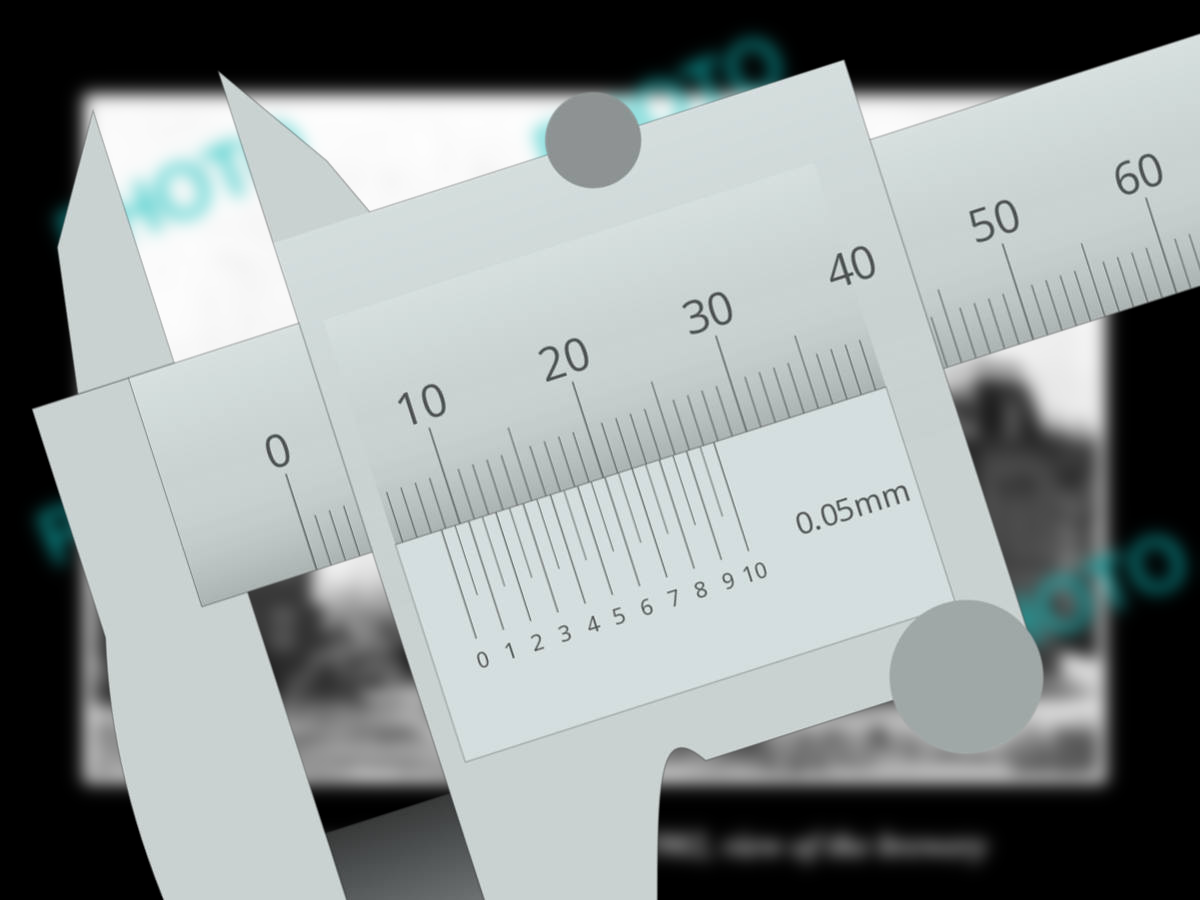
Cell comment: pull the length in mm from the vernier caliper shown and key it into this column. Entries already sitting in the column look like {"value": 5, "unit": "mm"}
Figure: {"value": 8.7, "unit": "mm"}
